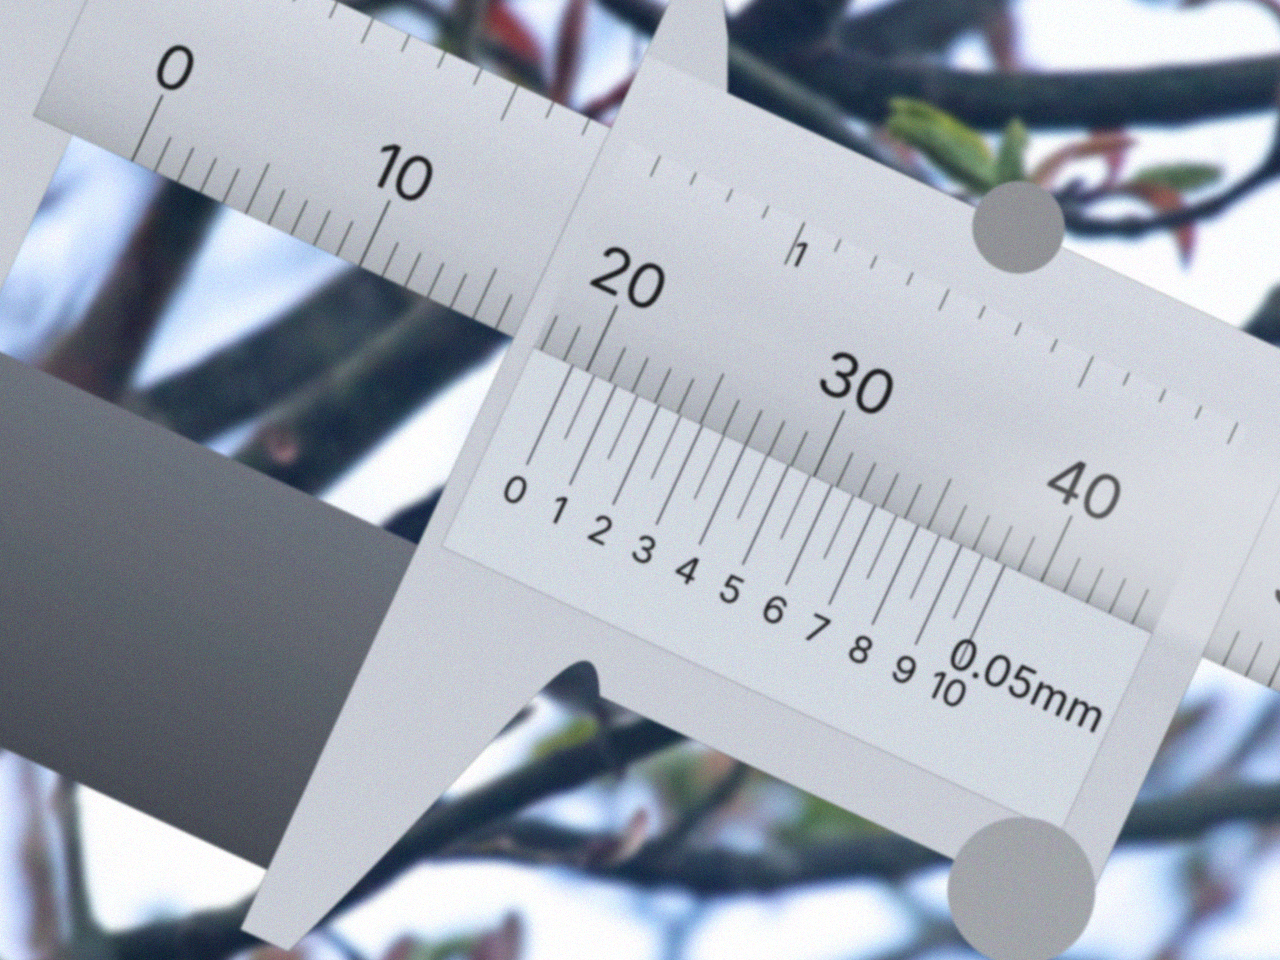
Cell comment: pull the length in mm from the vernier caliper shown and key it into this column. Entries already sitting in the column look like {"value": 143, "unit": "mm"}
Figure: {"value": 19.4, "unit": "mm"}
